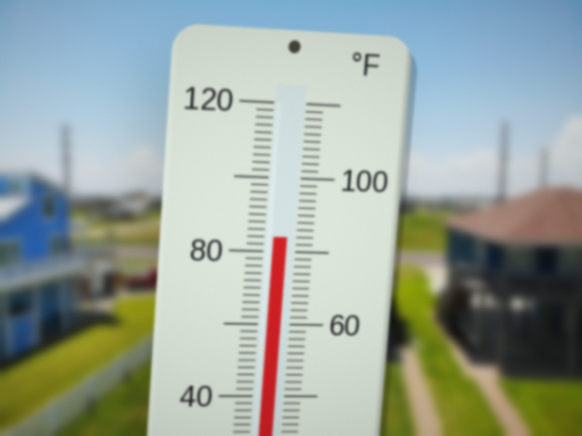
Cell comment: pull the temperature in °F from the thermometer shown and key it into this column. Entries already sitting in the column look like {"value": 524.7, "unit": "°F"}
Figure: {"value": 84, "unit": "°F"}
